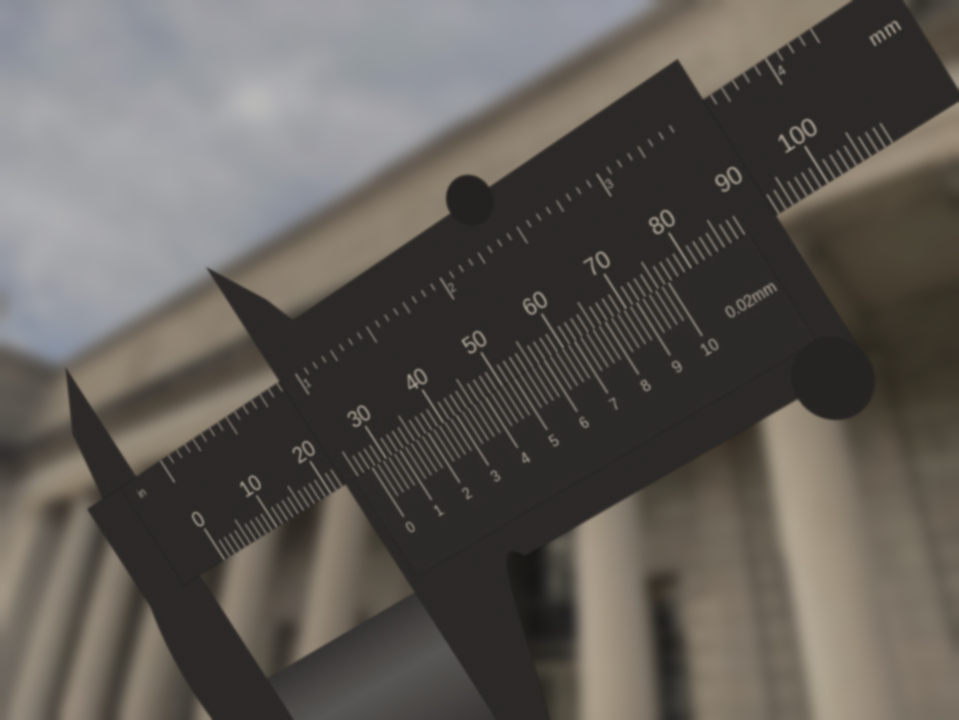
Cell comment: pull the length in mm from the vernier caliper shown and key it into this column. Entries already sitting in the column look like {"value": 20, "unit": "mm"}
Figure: {"value": 27.5, "unit": "mm"}
